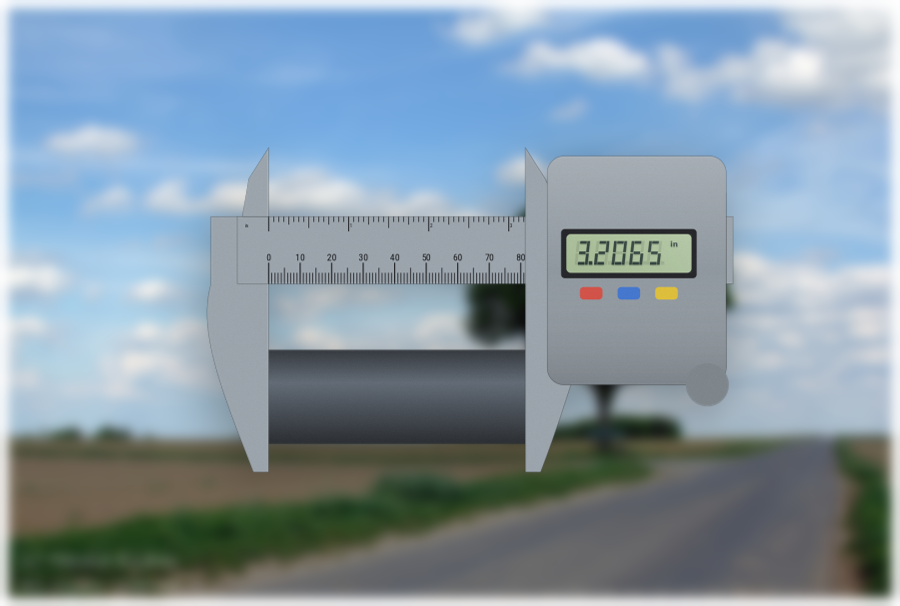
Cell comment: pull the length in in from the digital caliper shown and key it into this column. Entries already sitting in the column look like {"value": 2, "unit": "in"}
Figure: {"value": 3.2065, "unit": "in"}
